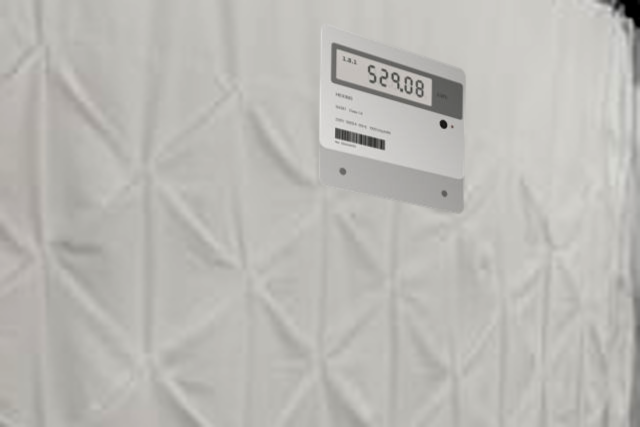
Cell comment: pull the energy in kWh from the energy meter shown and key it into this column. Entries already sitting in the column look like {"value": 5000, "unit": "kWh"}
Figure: {"value": 529.08, "unit": "kWh"}
